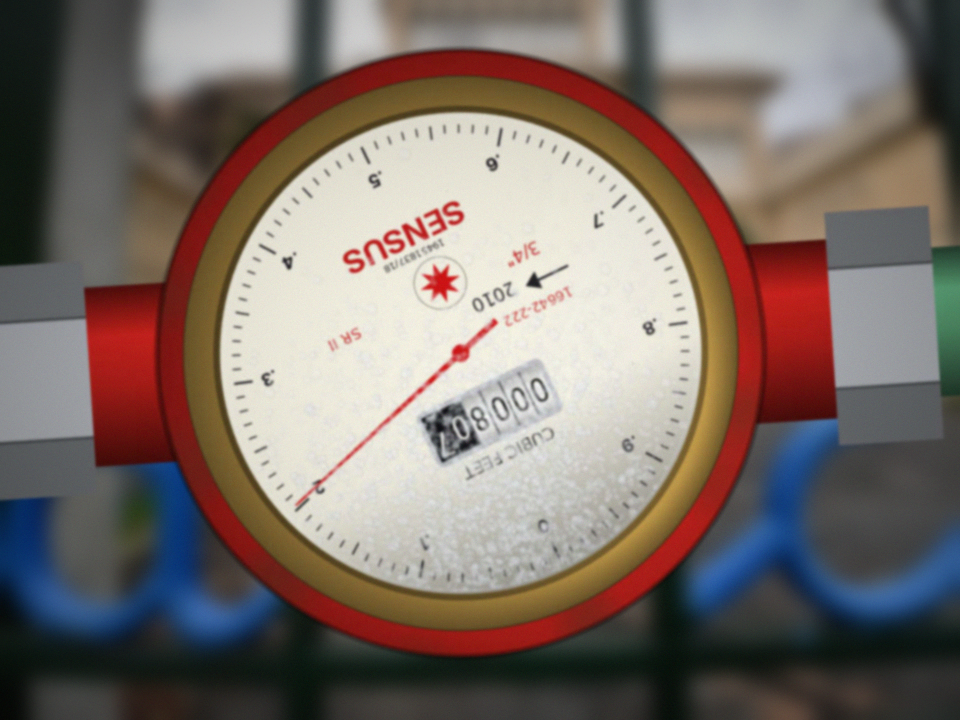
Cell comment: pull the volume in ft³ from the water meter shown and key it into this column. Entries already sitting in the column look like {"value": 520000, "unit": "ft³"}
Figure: {"value": 807.20, "unit": "ft³"}
